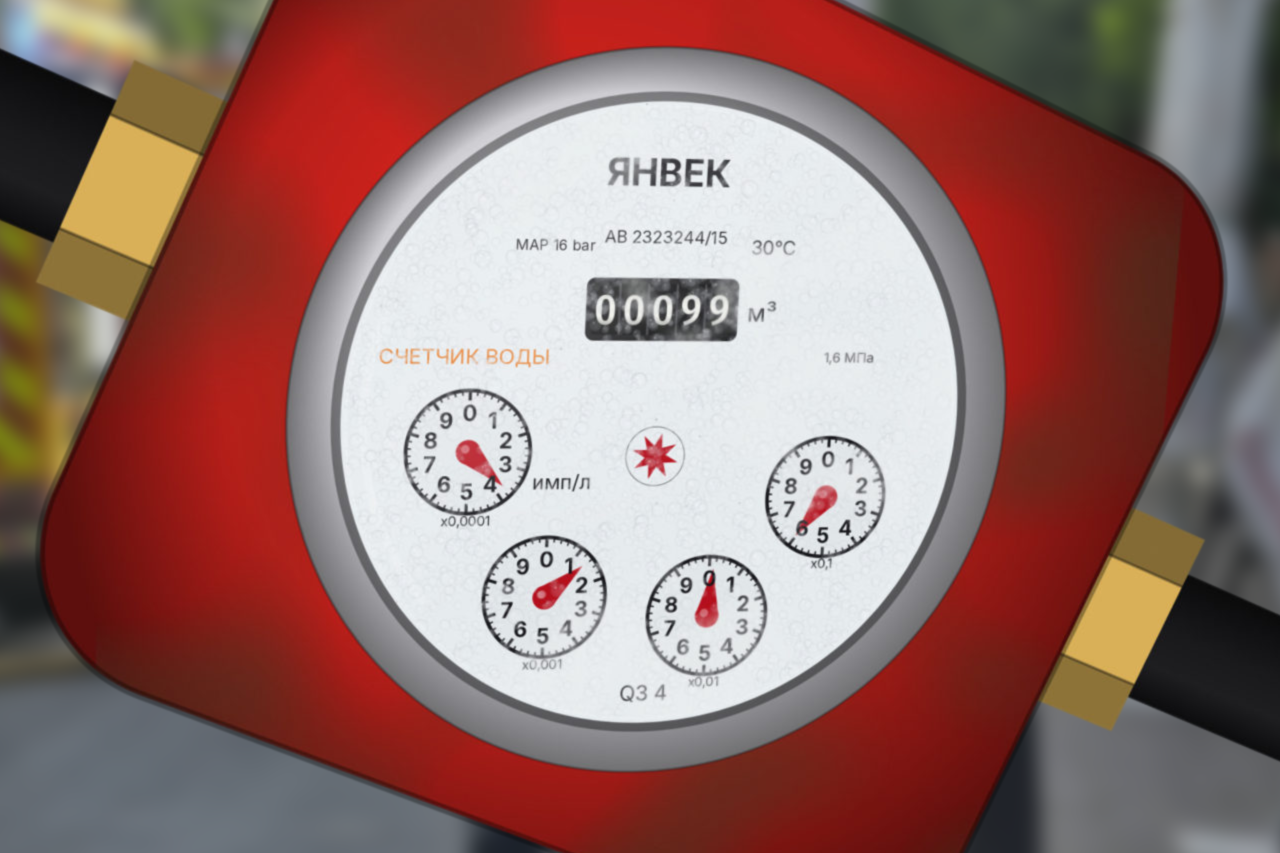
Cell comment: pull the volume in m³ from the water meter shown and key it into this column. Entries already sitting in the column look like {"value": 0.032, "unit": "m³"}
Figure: {"value": 99.6013, "unit": "m³"}
